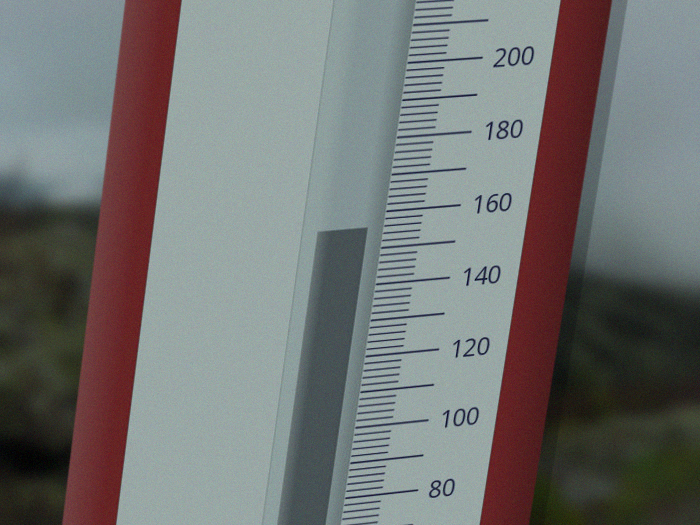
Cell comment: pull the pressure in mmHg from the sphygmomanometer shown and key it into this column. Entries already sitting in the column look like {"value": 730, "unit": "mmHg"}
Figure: {"value": 156, "unit": "mmHg"}
